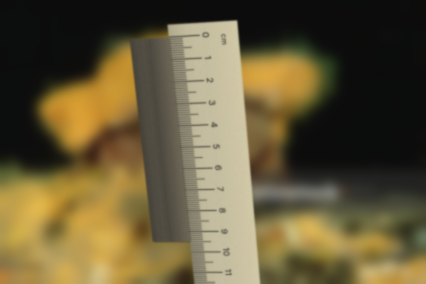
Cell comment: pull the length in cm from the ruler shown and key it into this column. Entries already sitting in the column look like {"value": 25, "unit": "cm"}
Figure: {"value": 9.5, "unit": "cm"}
